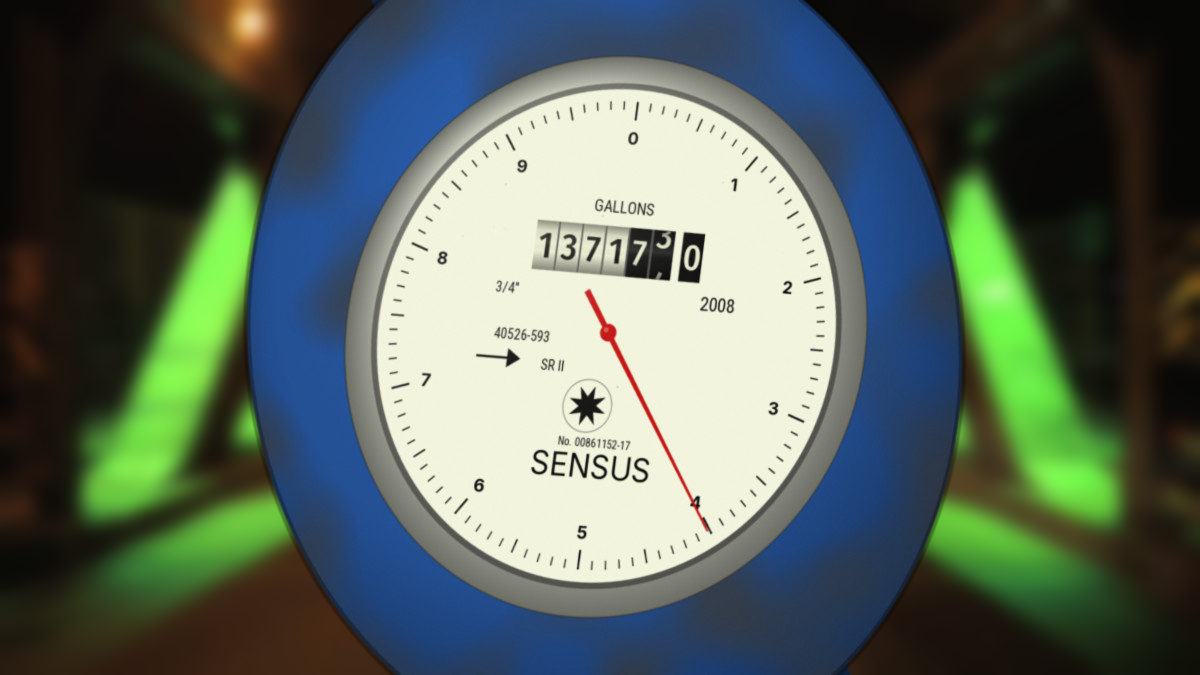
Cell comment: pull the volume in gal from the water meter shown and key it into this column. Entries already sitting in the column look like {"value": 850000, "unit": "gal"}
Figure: {"value": 1371734.0, "unit": "gal"}
